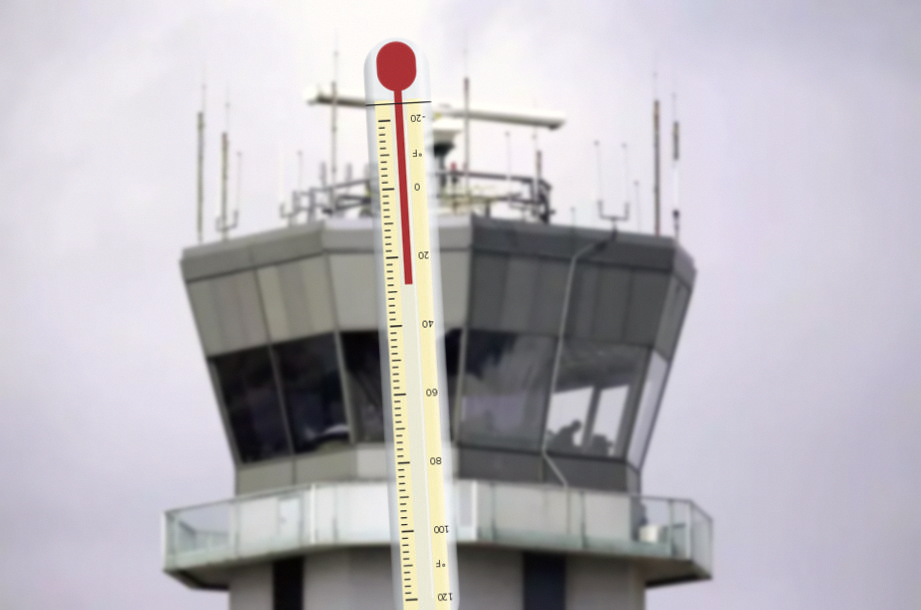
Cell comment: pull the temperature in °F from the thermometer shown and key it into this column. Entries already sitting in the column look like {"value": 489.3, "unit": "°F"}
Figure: {"value": 28, "unit": "°F"}
